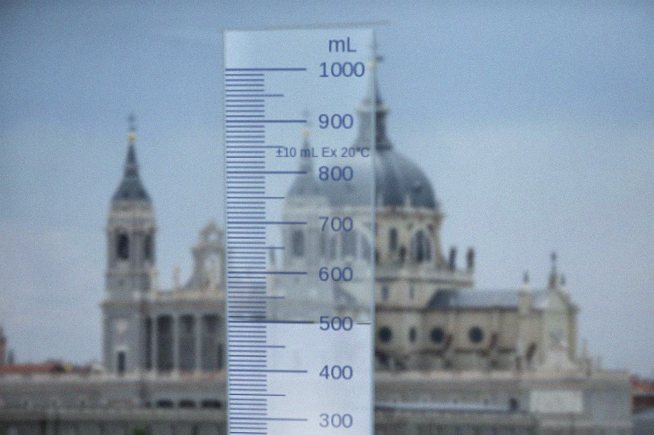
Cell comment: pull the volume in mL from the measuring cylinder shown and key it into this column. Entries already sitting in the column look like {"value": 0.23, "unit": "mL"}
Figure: {"value": 500, "unit": "mL"}
